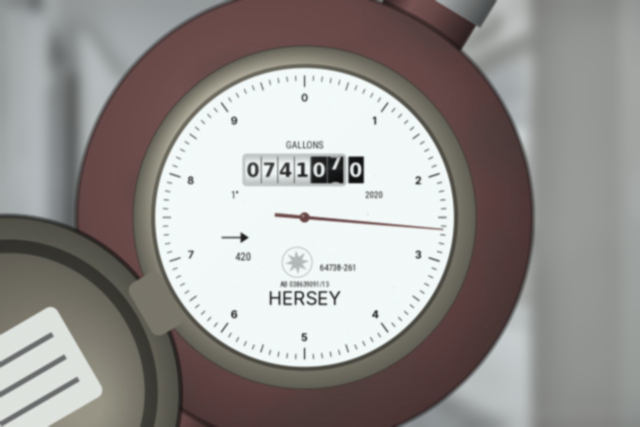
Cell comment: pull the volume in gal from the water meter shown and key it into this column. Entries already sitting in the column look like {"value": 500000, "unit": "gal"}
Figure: {"value": 741072.6, "unit": "gal"}
